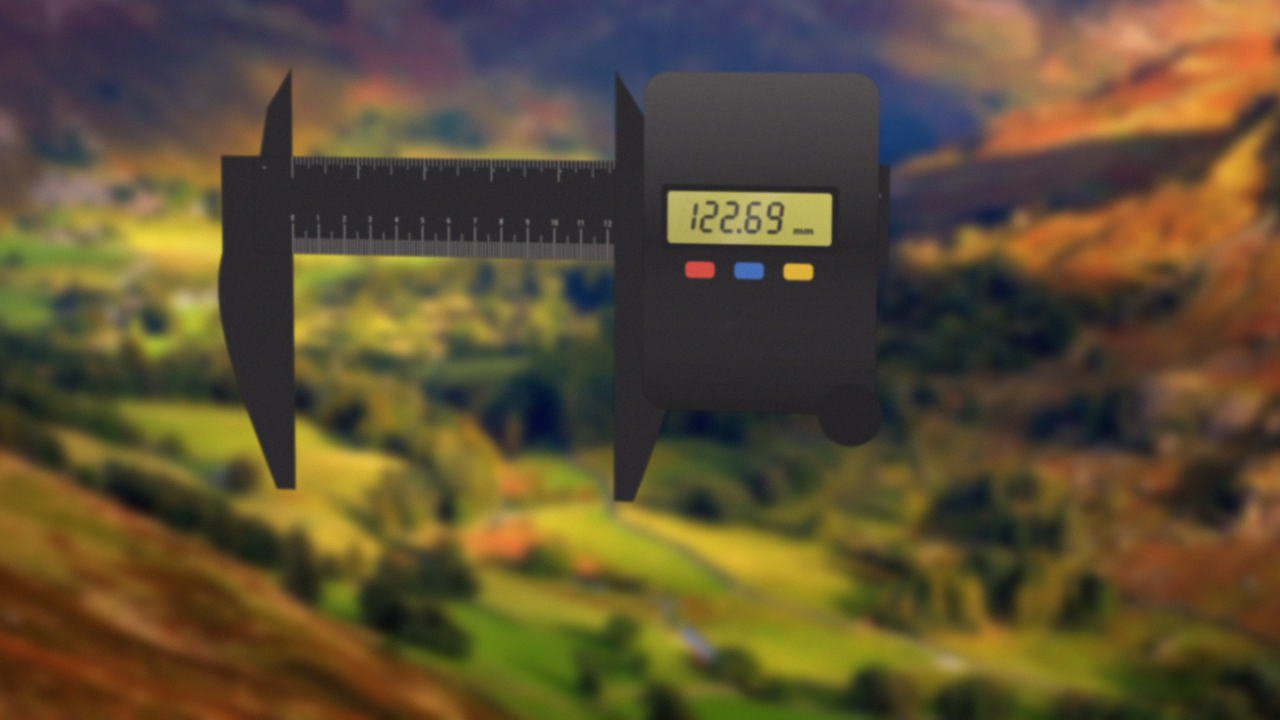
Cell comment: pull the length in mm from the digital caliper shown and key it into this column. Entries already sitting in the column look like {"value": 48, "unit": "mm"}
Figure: {"value": 122.69, "unit": "mm"}
